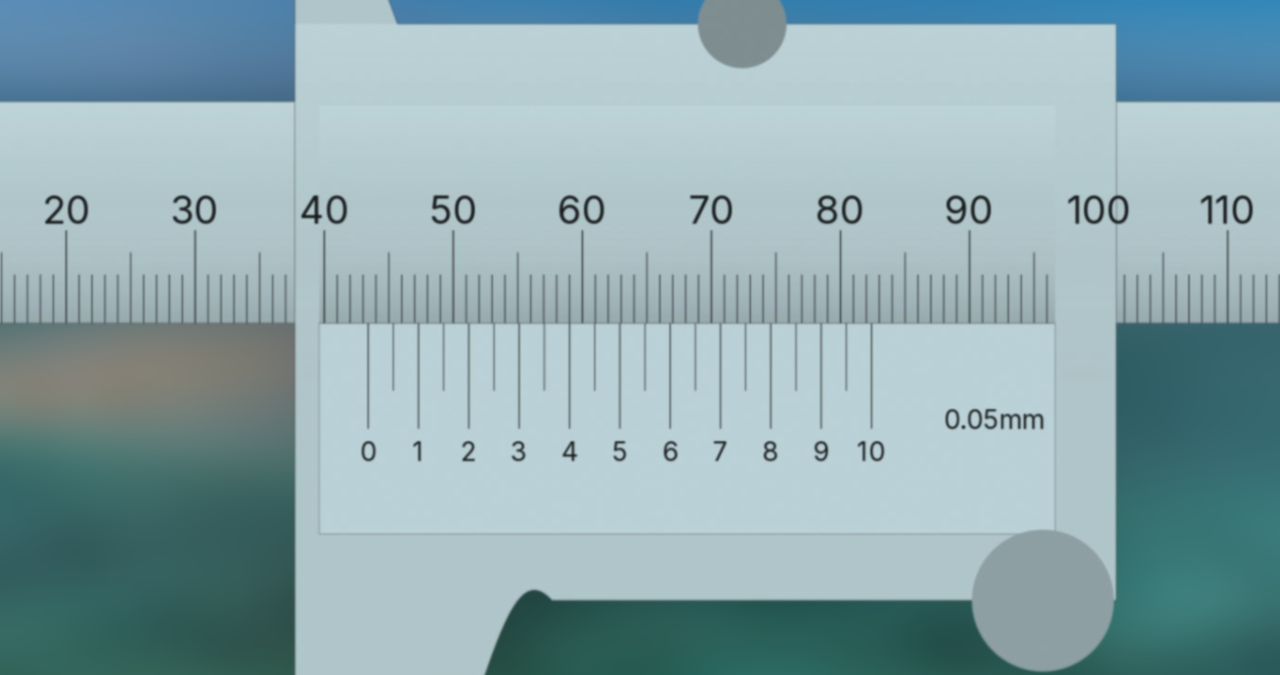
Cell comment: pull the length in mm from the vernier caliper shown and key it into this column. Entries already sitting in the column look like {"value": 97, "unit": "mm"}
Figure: {"value": 43.4, "unit": "mm"}
